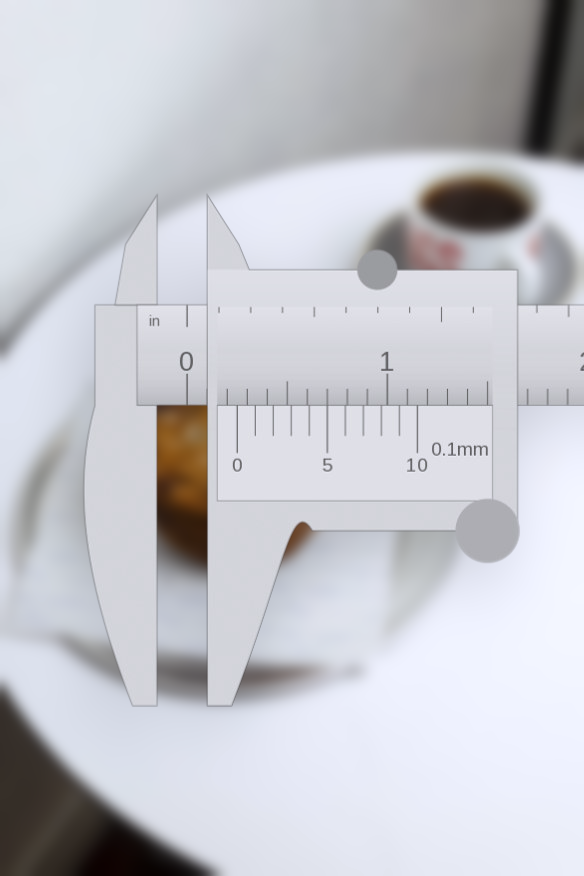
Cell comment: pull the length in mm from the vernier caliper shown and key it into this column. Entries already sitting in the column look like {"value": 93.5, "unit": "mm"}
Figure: {"value": 2.5, "unit": "mm"}
